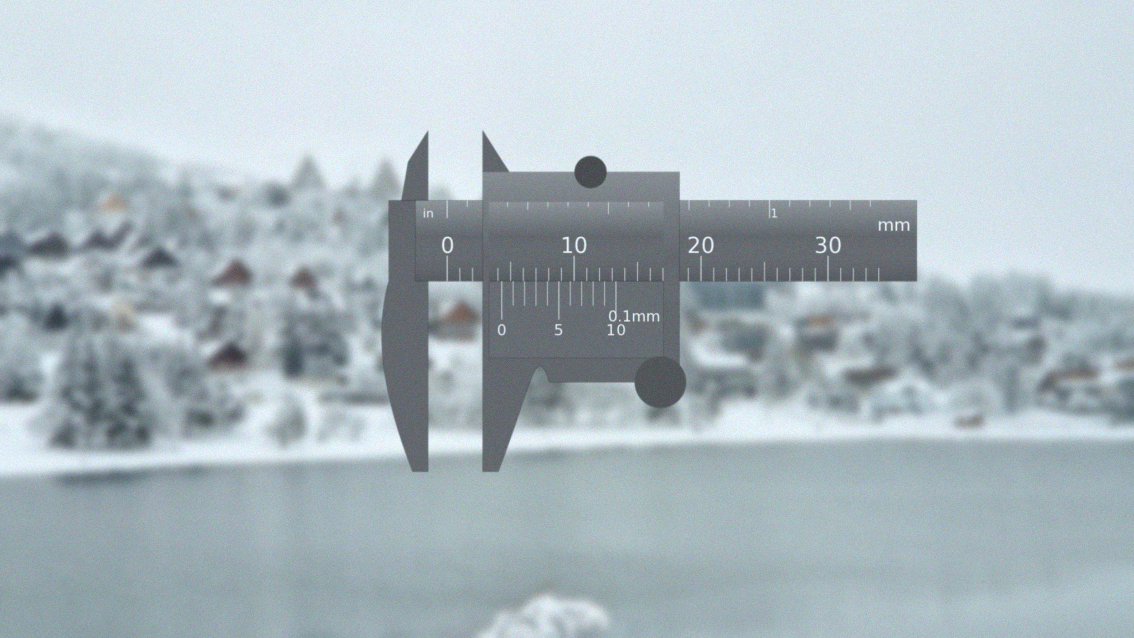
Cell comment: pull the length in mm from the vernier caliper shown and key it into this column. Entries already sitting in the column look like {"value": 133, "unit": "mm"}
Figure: {"value": 4.3, "unit": "mm"}
